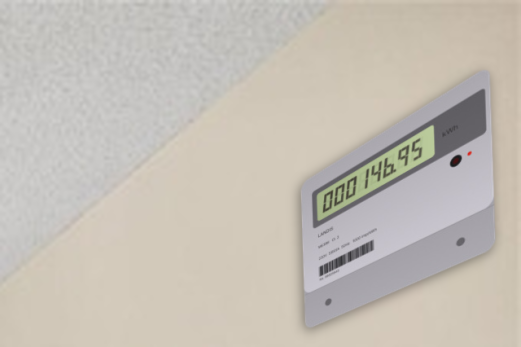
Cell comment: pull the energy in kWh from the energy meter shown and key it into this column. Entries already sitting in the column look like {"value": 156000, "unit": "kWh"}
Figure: {"value": 146.95, "unit": "kWh"}
